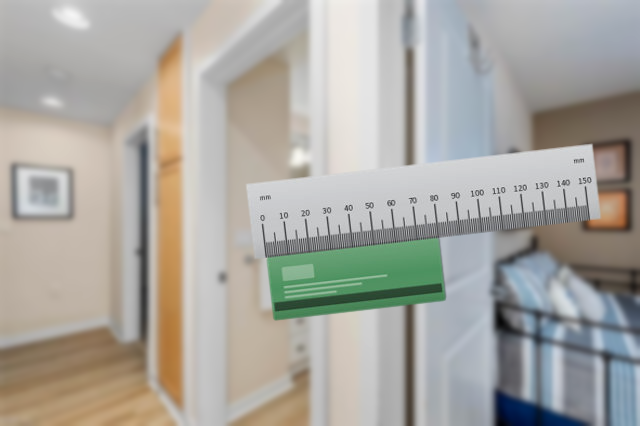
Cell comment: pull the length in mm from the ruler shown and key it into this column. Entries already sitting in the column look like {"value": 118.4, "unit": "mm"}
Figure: {"value": 80, "unit": "mm"}
